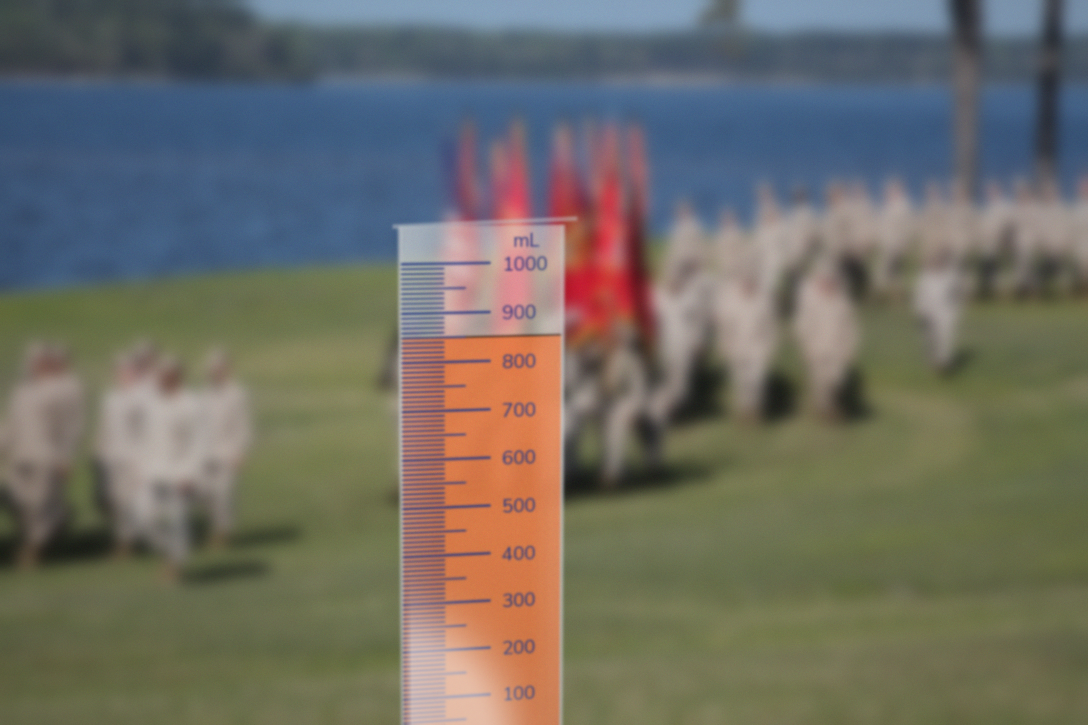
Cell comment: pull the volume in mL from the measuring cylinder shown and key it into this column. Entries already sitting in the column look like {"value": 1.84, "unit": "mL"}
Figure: {"value": 850, "unit": "mL"}
